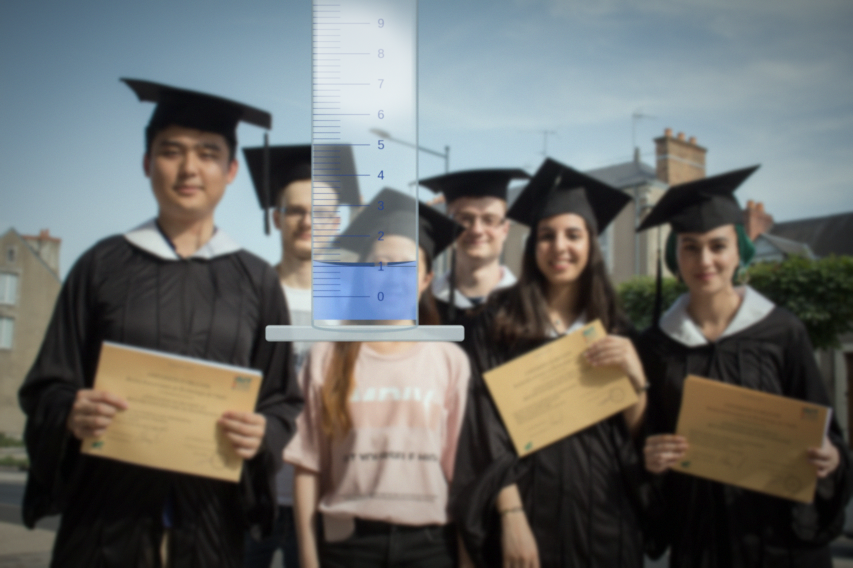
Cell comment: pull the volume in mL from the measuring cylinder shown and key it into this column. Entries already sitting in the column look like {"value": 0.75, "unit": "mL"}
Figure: {"value": 1, "unit": "mL"}
